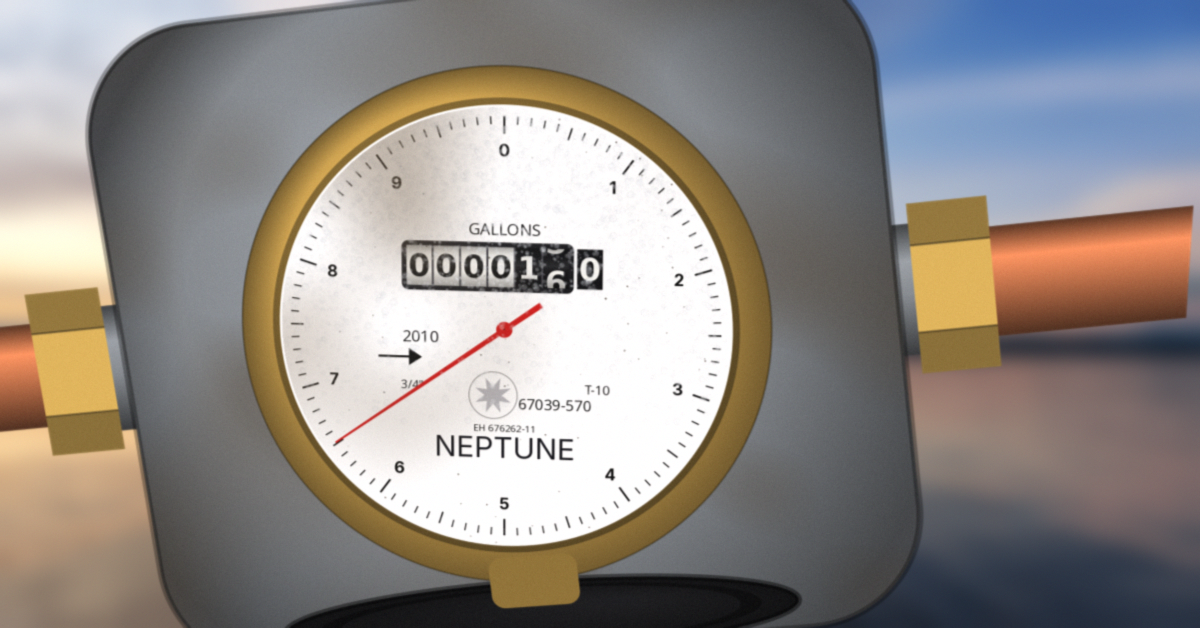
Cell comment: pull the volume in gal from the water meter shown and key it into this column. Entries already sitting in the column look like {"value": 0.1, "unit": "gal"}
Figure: {"value": 156.5, "unit": "gal"}
